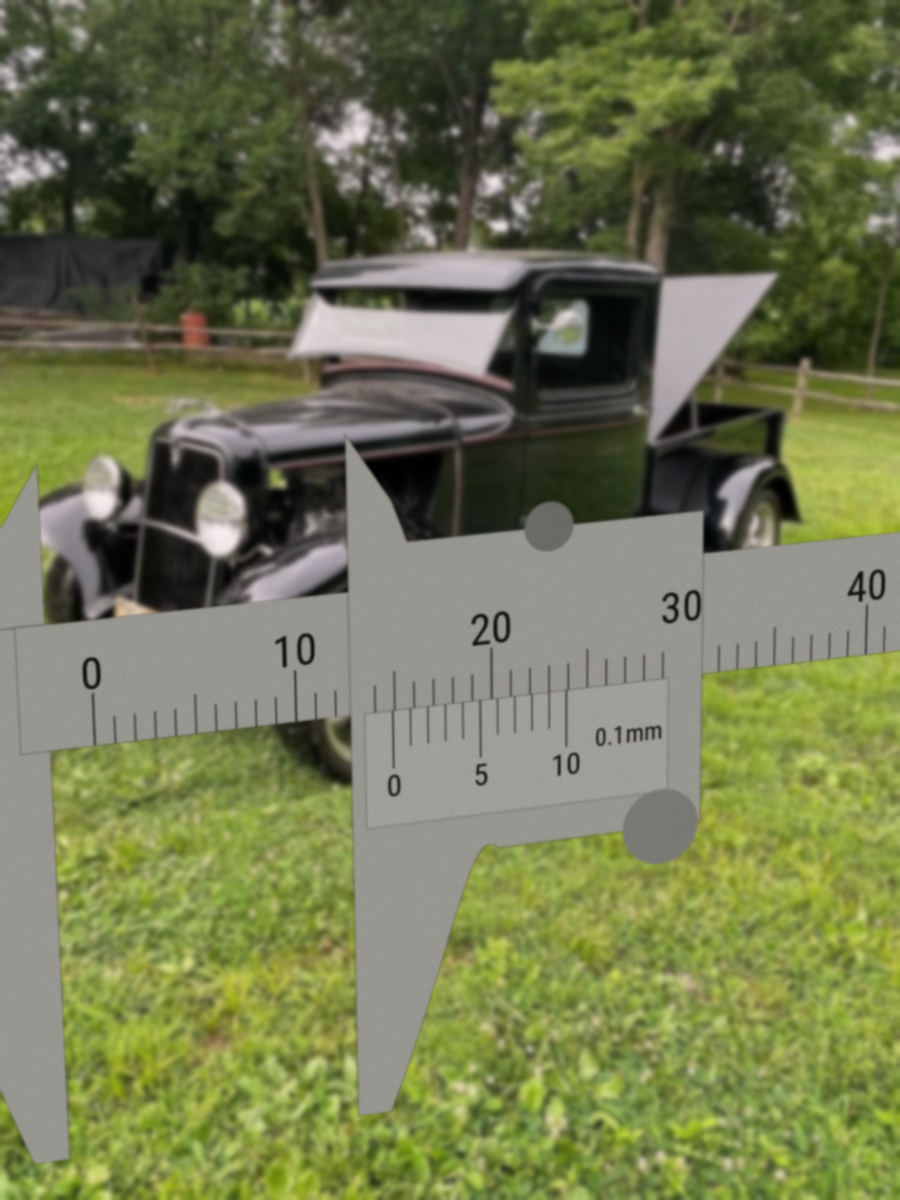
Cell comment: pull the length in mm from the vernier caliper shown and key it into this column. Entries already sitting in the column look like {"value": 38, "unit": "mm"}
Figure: {"value": 14.9, "unit": "mm"}
